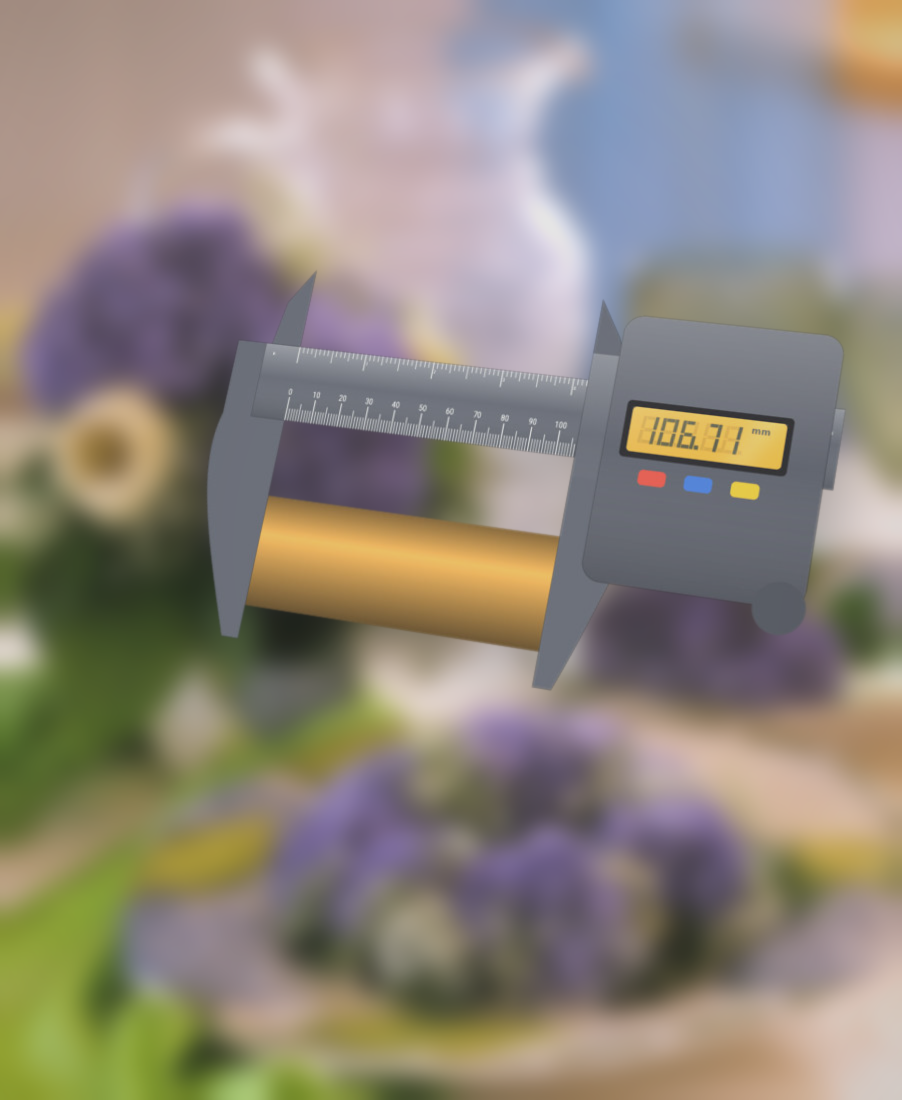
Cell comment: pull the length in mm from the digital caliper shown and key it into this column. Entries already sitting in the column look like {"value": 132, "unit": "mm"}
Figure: {"value": 106.71, "unit": "mm"}
